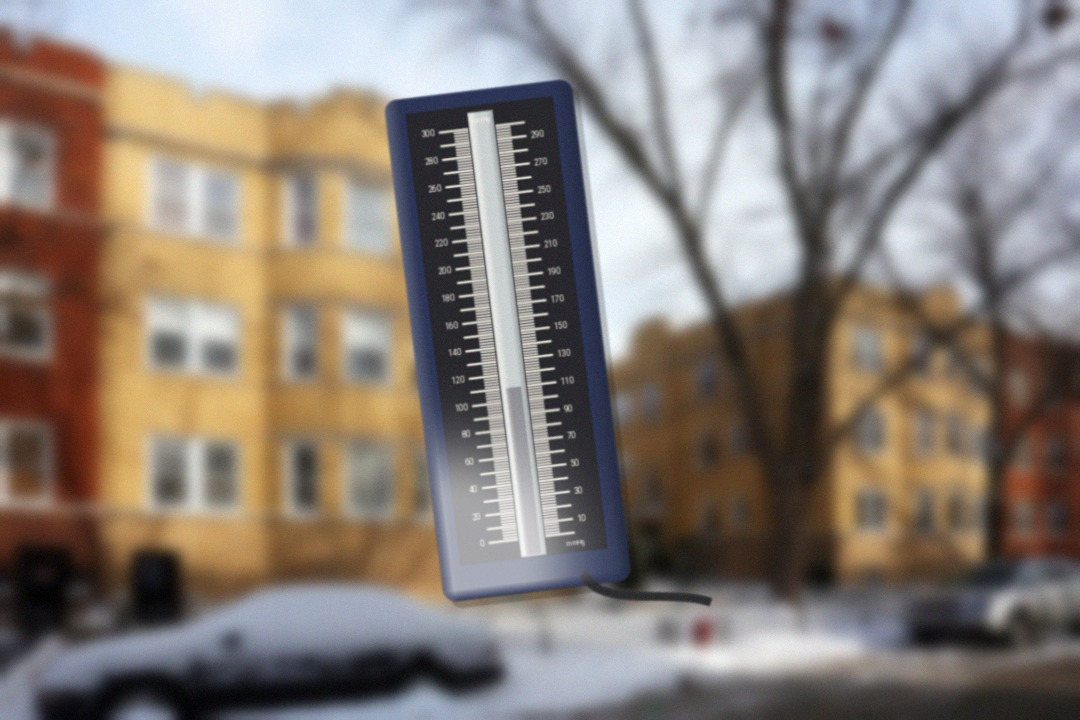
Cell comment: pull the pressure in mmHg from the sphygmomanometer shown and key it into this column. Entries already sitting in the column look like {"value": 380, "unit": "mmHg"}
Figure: {"value": 110, "unit": "mmHg"}
